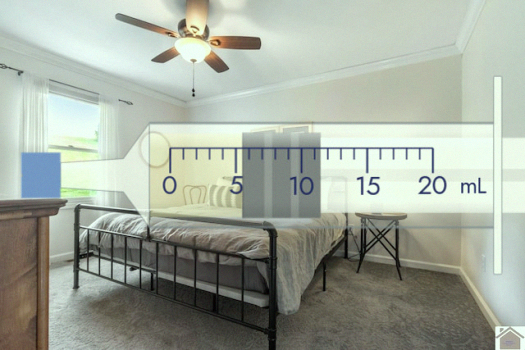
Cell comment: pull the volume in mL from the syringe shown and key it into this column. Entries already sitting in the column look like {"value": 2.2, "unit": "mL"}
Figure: {"value": 5.5, "unit": "mL"}
